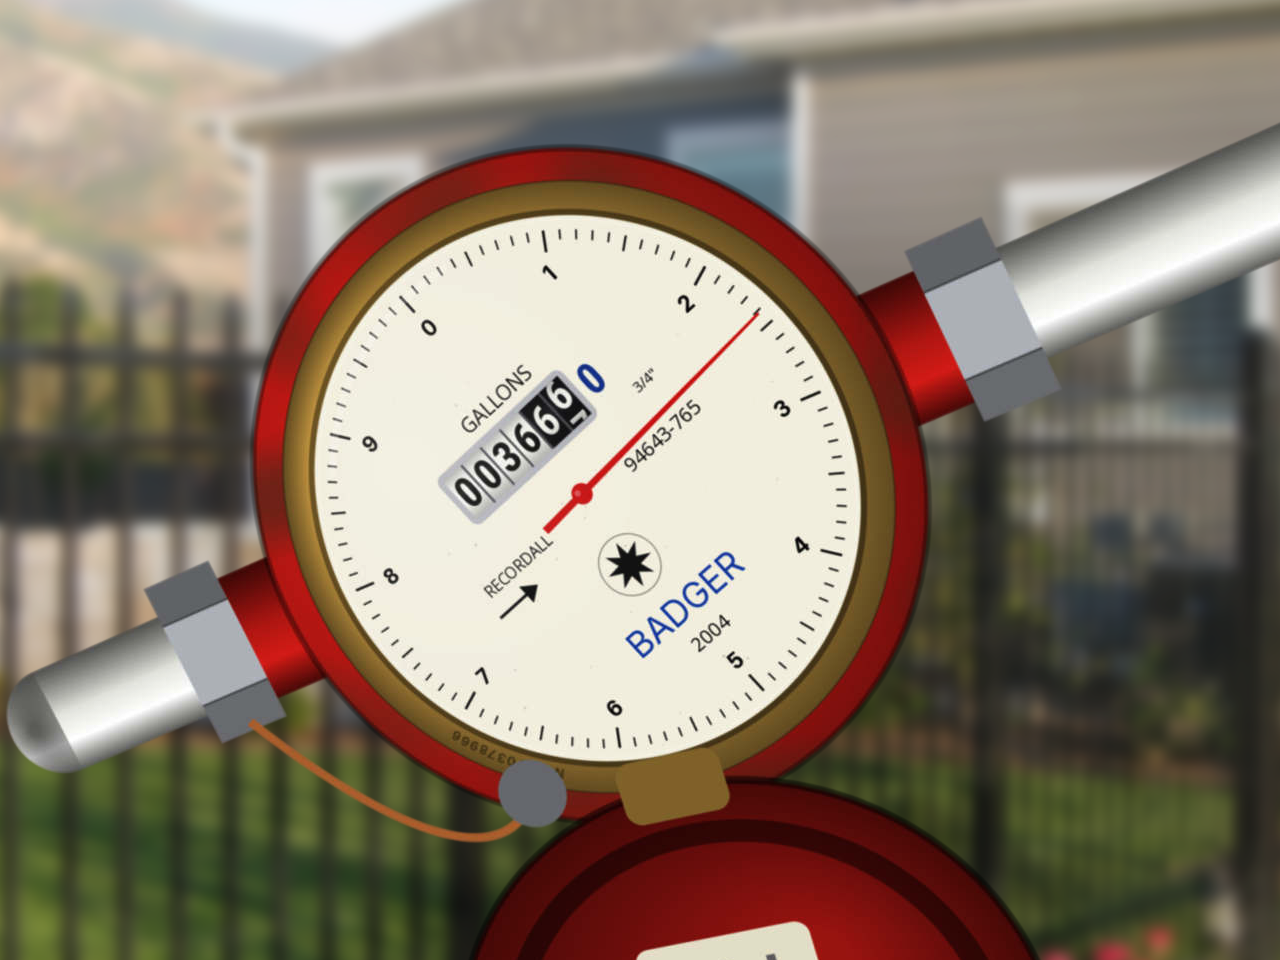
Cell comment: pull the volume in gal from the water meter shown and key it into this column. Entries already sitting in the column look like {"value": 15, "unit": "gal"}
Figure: {"value": 36662.4, "unit": "gal"}
